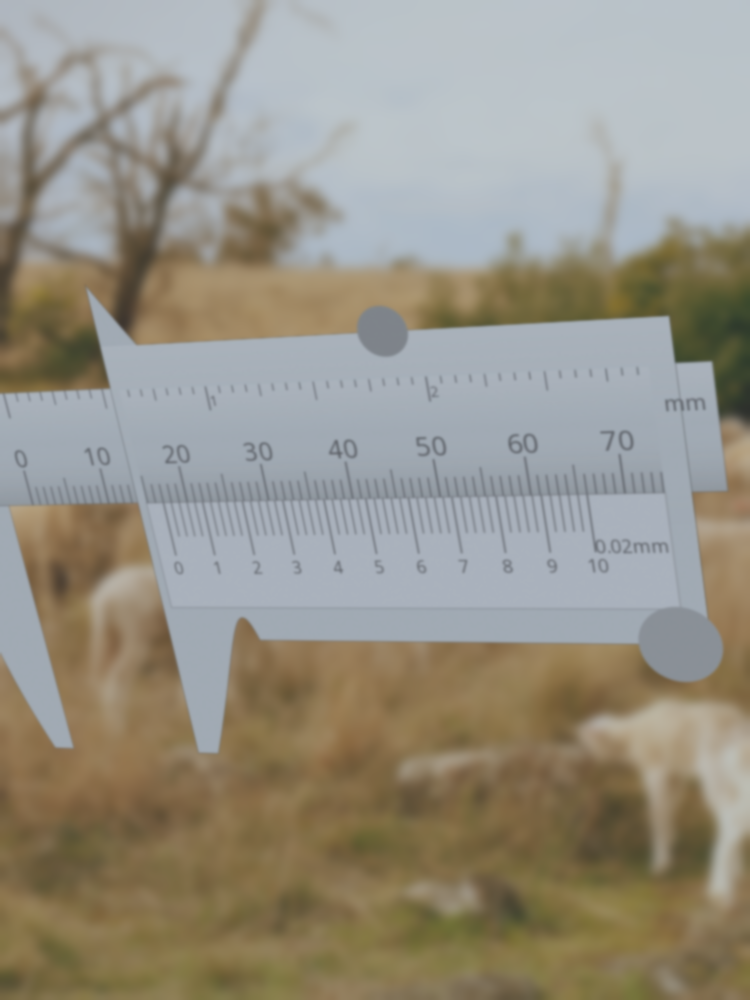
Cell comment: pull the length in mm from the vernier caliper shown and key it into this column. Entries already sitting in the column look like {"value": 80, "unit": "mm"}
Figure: {"value": 17.0, "unit": "mm"}
